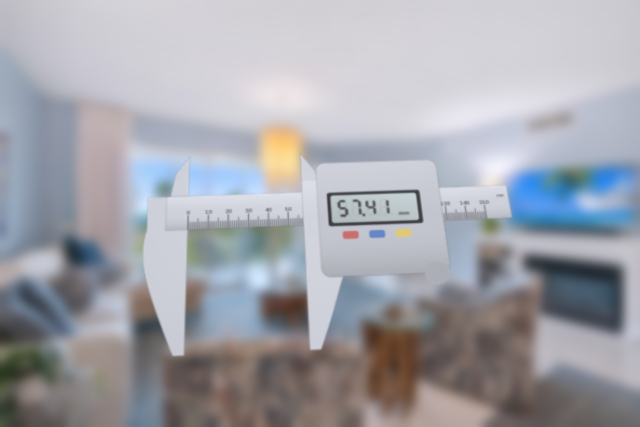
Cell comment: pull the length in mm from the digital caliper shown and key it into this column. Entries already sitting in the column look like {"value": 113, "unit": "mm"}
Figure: {"value": 57.41, "unit": "mm"}
